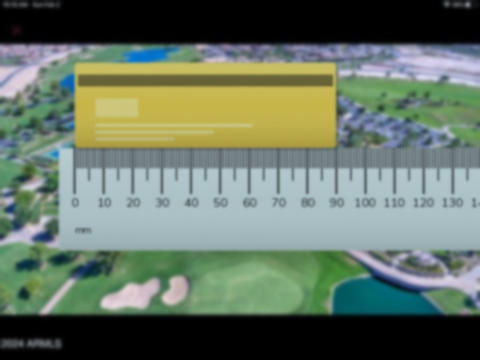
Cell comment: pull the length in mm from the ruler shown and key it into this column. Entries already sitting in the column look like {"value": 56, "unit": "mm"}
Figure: {"value": 90, "unit": "mm"}
